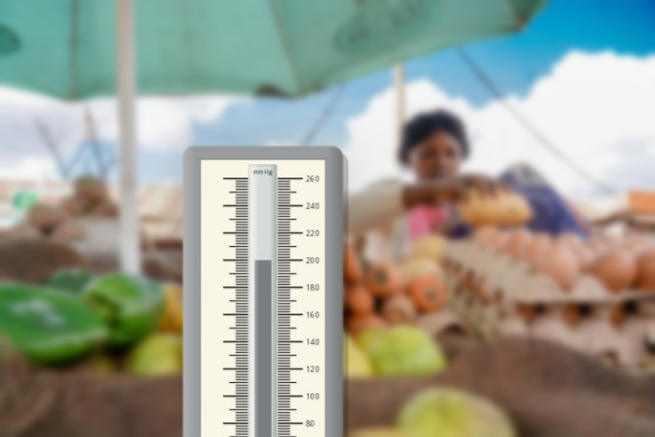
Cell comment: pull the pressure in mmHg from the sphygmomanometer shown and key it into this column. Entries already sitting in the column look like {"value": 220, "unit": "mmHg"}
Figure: {"value": 200, "unit": "mmHg"}
